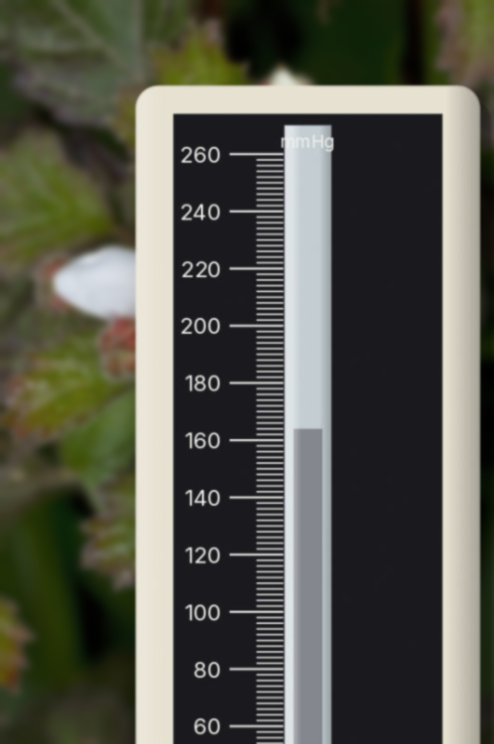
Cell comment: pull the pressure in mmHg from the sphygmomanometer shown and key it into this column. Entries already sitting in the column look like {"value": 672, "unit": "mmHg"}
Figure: {"value": 164, "unit": "mmHg"}
